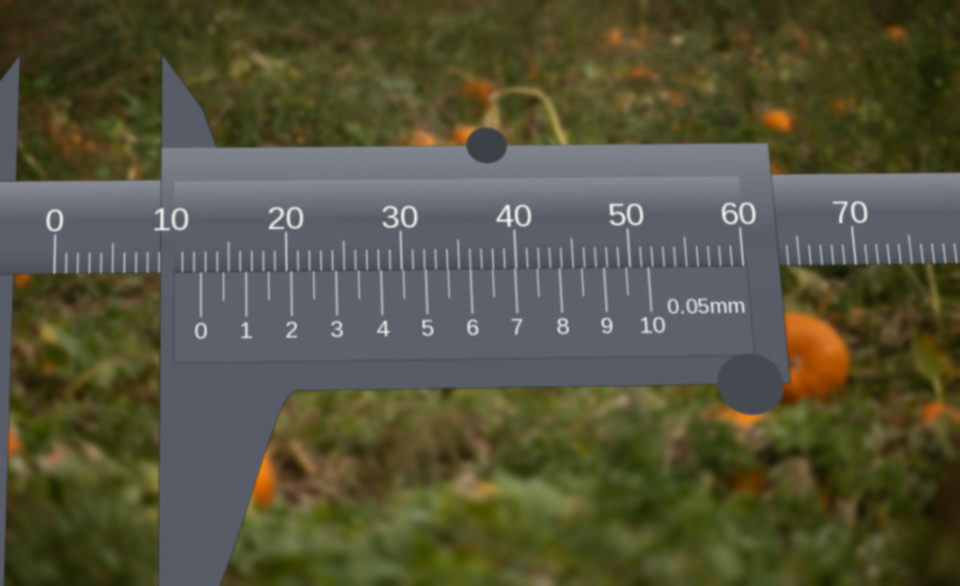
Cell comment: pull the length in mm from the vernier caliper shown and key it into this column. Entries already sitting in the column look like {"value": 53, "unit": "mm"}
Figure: {"value": 12.6, "unit": "mm"}
